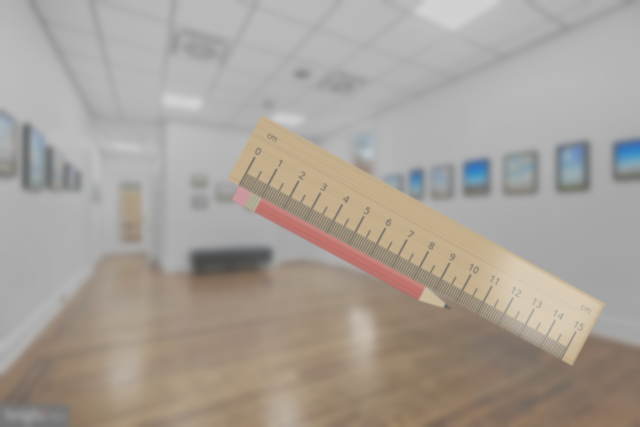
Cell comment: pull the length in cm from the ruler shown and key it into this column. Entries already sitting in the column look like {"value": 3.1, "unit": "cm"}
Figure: {"value": 10, "unit": "cm"}
